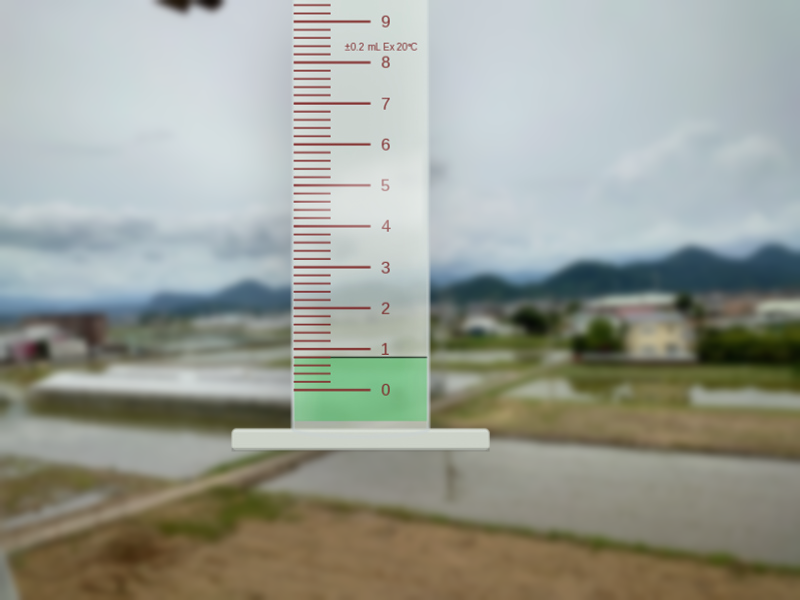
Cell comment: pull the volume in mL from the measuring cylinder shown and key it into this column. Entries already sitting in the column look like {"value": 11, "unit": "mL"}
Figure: {"value": 0.8, "unit": "mL"}
